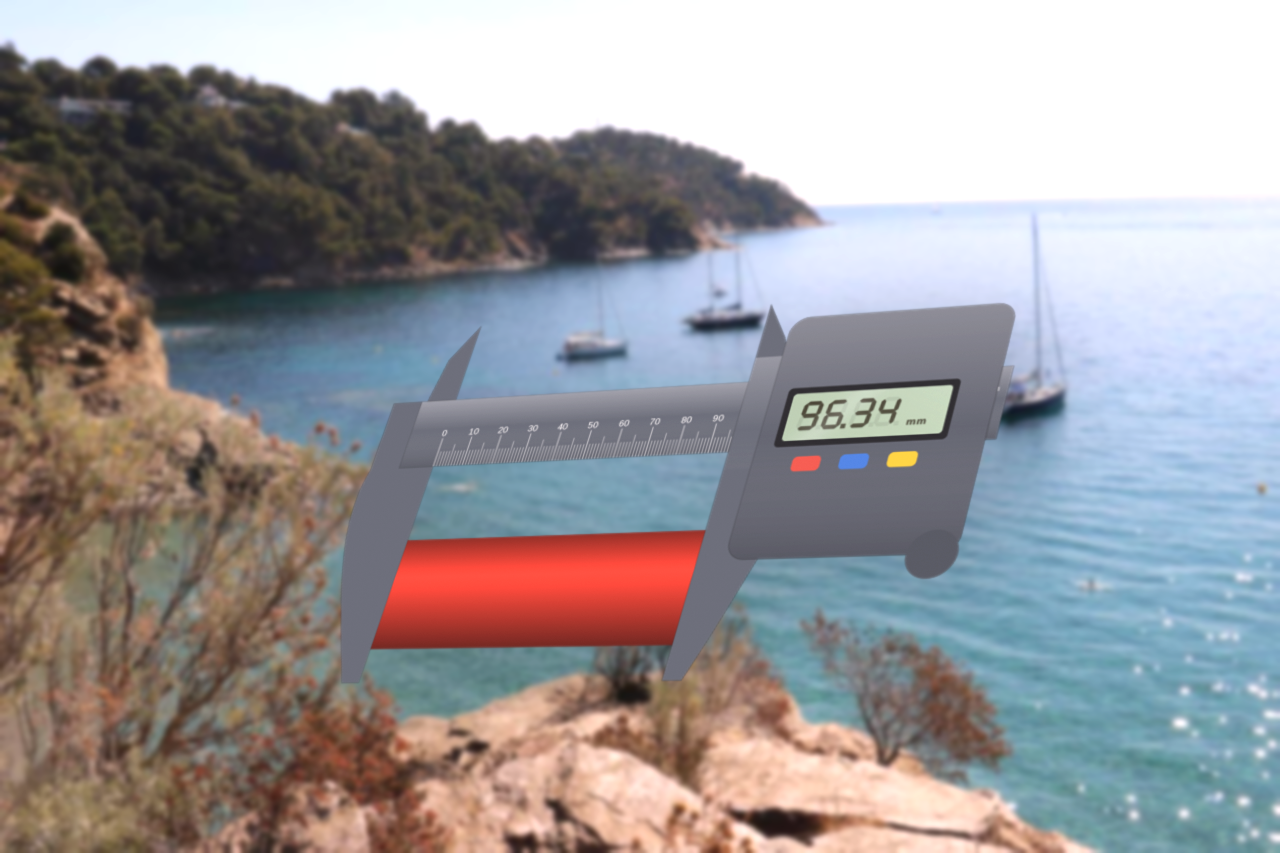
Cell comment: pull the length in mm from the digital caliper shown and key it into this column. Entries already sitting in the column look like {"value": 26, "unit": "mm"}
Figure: {"value": 96.34, "unit": "mm"}
